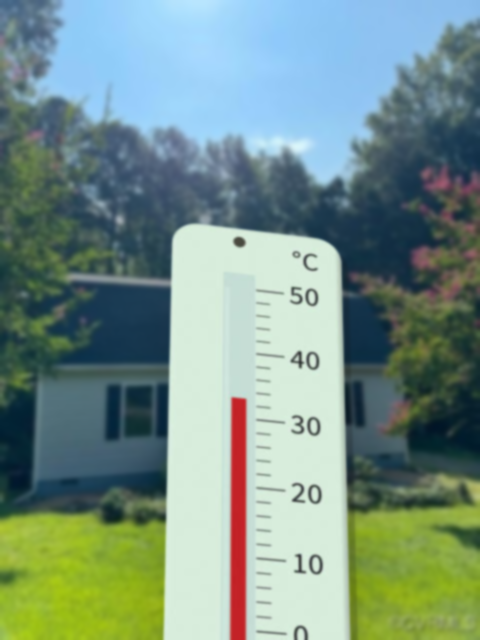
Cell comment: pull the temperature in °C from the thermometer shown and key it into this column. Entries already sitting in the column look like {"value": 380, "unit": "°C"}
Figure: {"value": 33, "unit": "°C"}
